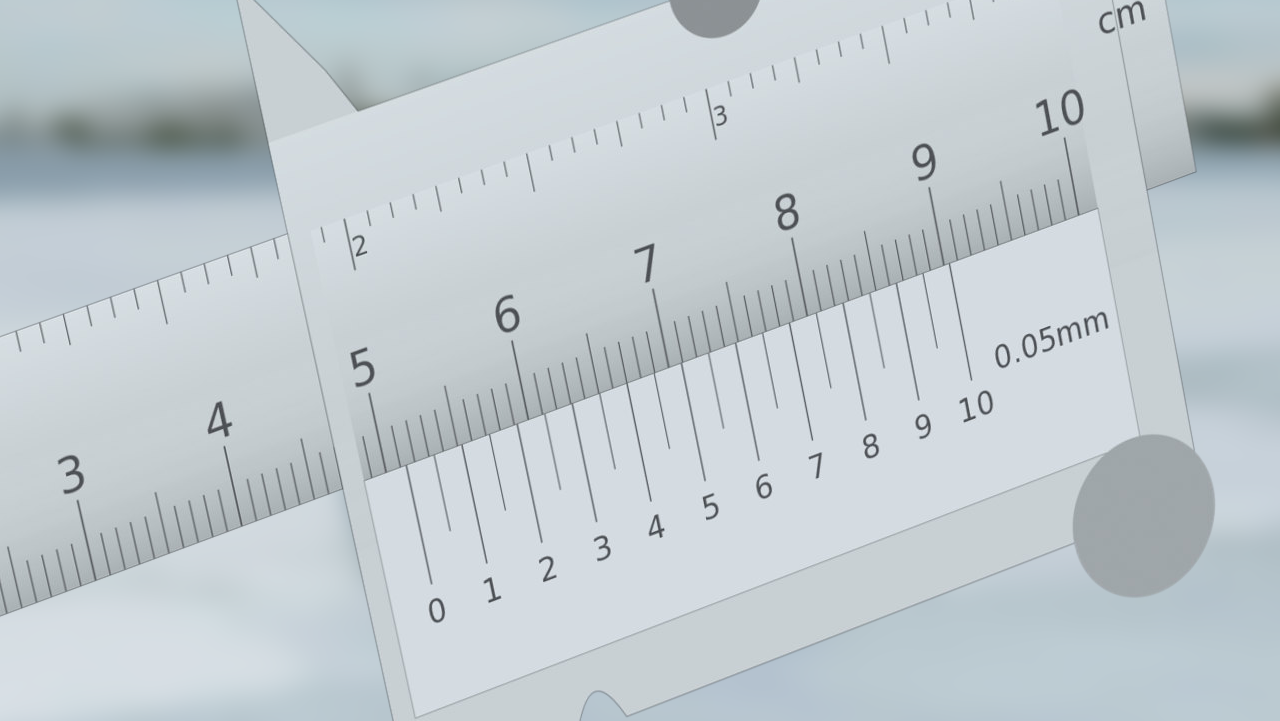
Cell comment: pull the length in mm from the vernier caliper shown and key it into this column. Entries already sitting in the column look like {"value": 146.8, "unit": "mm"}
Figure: {"value": 51.4, "unit": "mm"}
